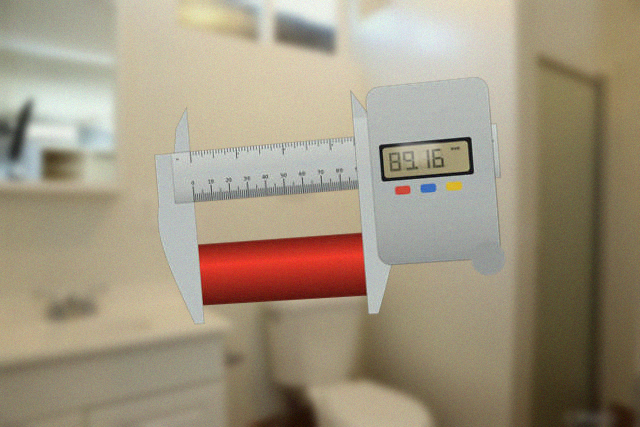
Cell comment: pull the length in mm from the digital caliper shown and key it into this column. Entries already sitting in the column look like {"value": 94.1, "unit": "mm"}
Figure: {"value": 89.16, "unit": "mm"}
